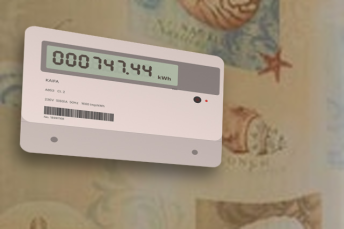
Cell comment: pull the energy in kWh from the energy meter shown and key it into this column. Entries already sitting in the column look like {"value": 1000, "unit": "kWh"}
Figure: {"value": 747.44, "unit": "kWh"}
